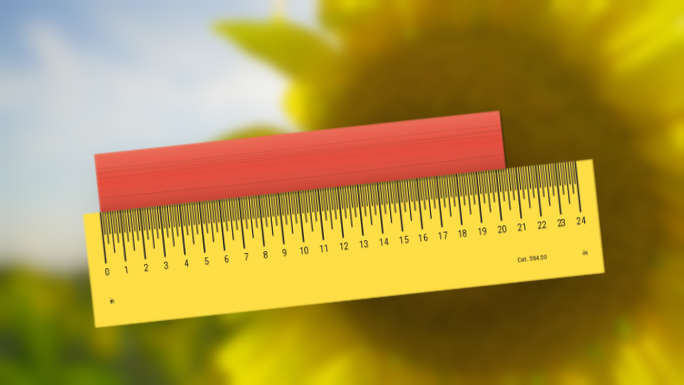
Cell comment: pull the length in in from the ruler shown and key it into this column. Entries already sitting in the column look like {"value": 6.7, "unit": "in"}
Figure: {"value": 20.5, "unit": "in"}
